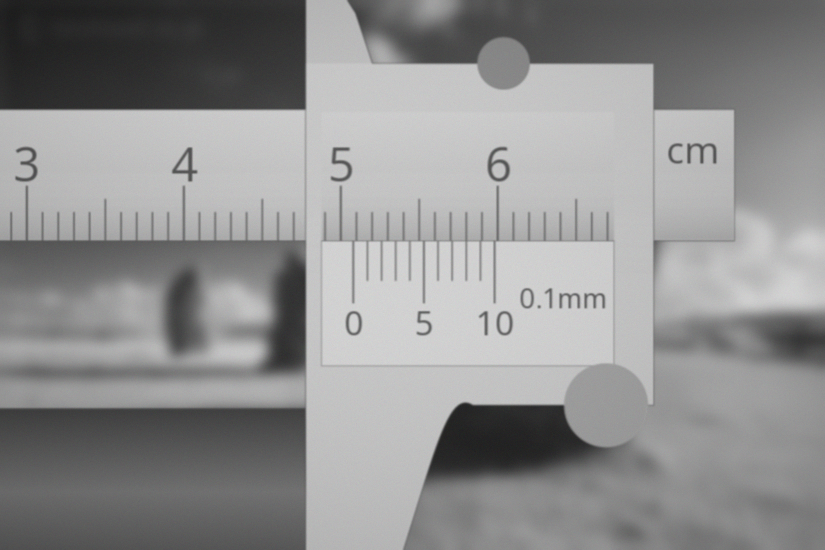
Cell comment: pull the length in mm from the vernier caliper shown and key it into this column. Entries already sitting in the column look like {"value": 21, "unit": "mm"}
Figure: {"value": 50.8, "unit": "mm"}
